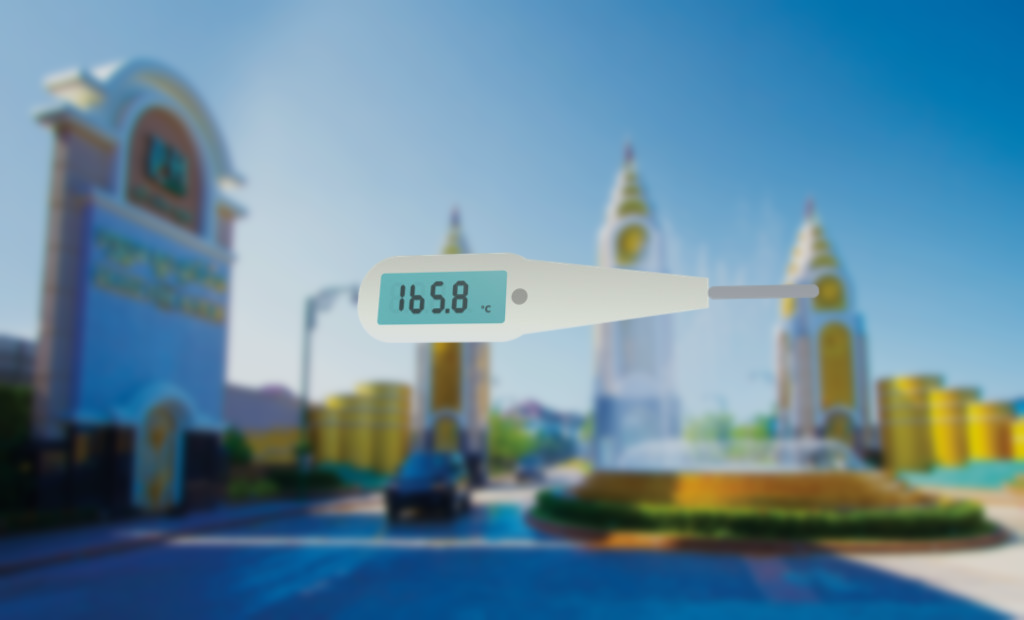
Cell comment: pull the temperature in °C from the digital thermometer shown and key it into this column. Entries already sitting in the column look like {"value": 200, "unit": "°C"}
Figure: {"value": 165.8, "unit": "°C"}
